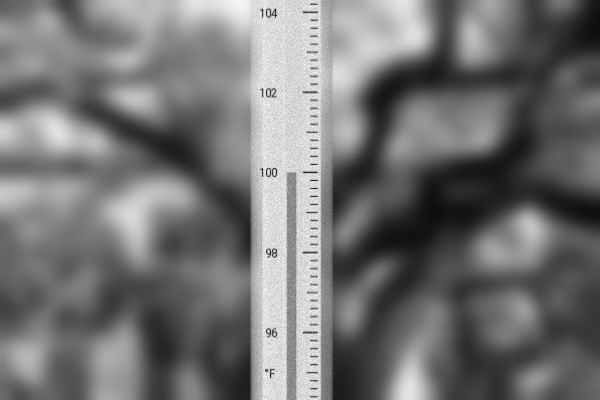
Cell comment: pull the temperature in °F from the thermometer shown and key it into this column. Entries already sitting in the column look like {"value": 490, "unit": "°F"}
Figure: {"value": 100, "unit": "°F"}
